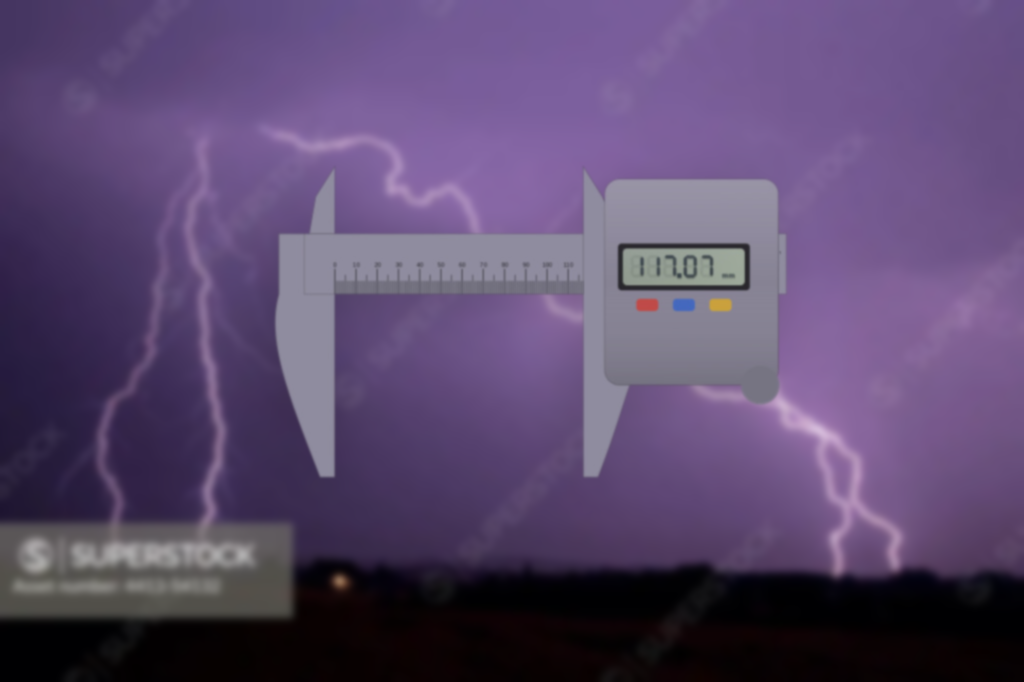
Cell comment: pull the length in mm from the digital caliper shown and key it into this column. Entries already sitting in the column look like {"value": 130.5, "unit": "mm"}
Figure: {"value": 117.07, "unit": "mm"}
